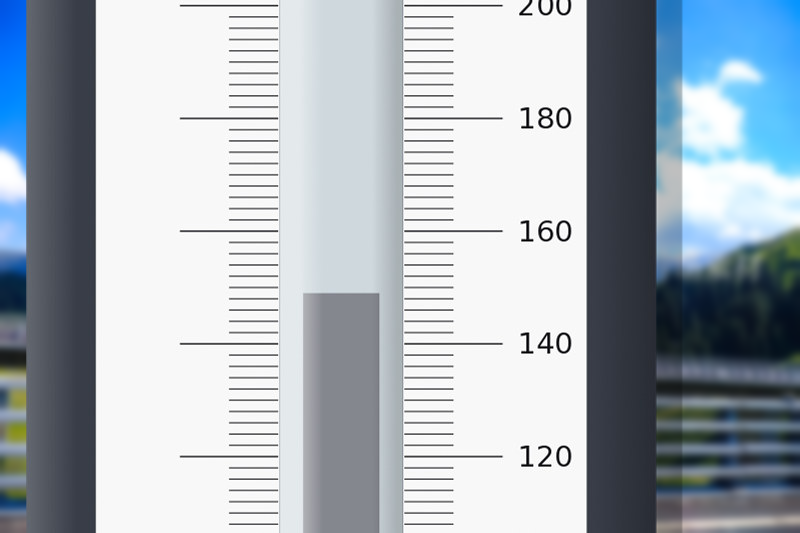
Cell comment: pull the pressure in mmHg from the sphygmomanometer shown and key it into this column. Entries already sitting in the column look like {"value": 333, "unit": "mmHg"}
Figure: {"value": 149, "unit": "mmHg"}
